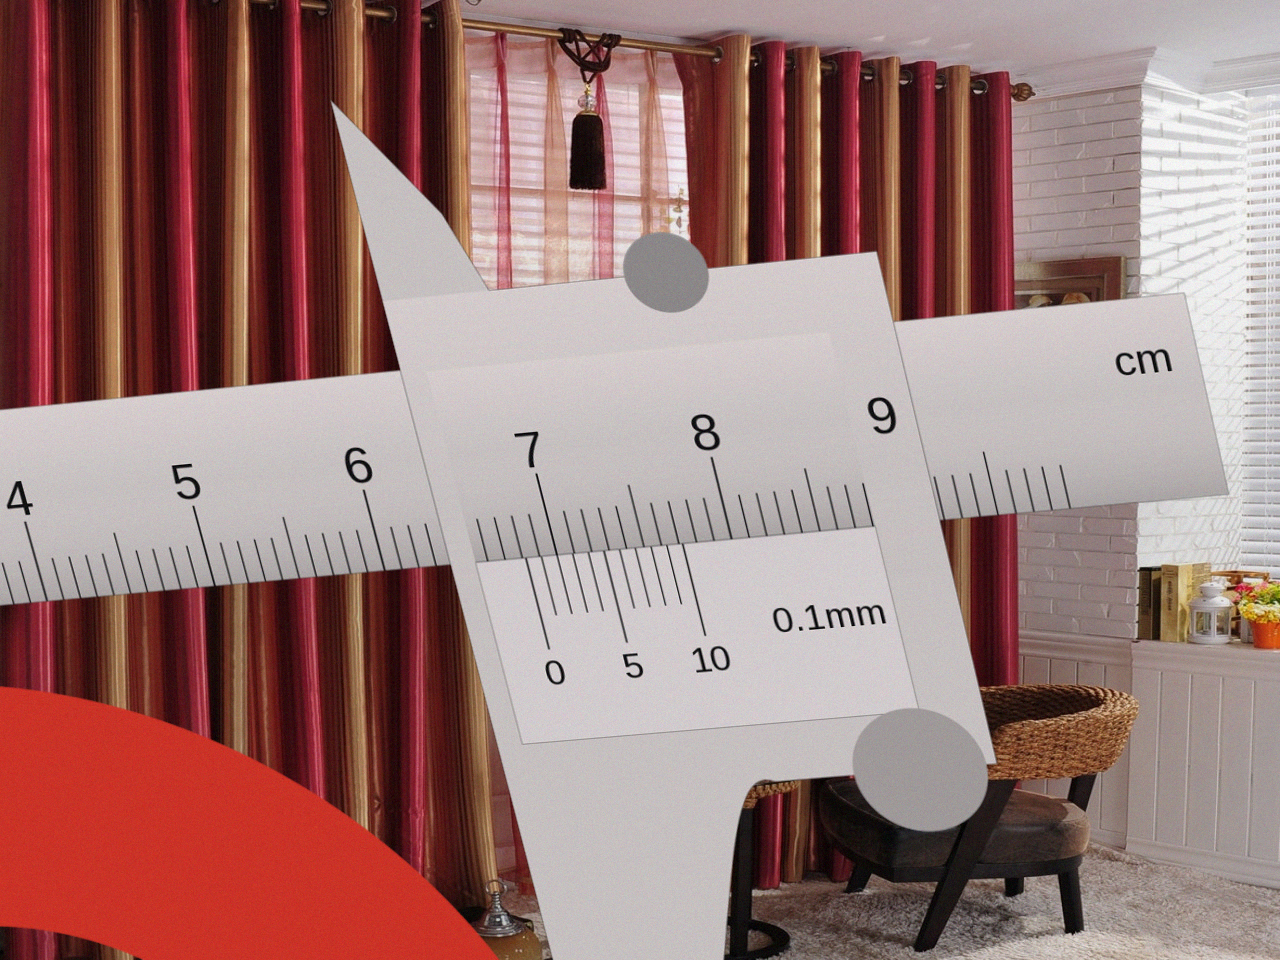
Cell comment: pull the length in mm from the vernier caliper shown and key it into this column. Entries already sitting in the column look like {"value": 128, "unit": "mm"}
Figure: {"value": 68.2, "unit": "mm"}
